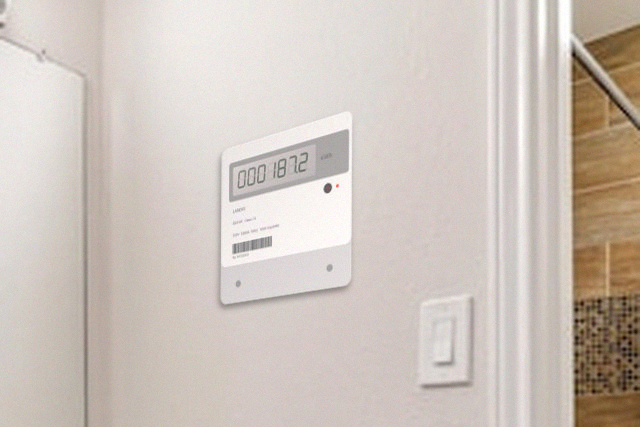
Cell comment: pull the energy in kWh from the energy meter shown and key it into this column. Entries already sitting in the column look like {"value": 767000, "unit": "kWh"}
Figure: {"value": 187.2, "unit": "kWh"}
